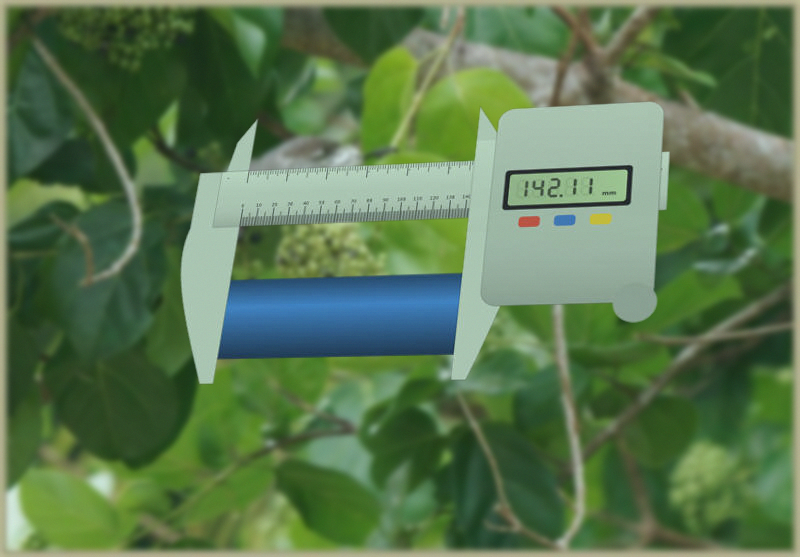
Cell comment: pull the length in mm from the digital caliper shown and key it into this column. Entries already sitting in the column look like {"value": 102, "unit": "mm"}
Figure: {"value": 142.11, "unit": "mm"}
